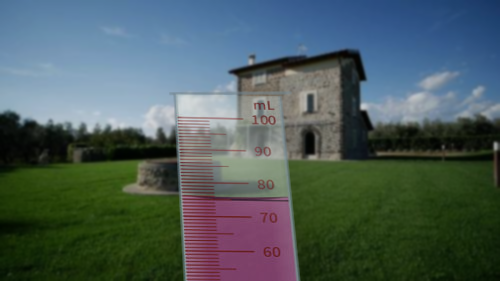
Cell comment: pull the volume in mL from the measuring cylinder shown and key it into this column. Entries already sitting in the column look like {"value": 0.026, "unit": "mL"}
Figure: {"value": 75, "unit": "mL"}
